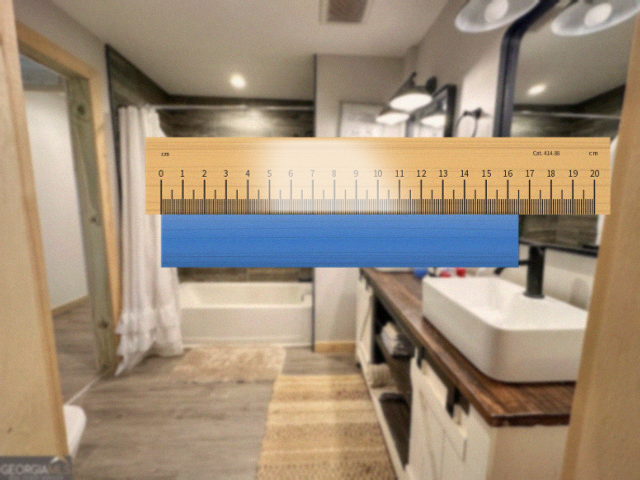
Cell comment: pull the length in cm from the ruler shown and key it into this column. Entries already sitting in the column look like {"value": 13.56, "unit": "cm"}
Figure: {"value": 16.5, "unit": "cm"}
